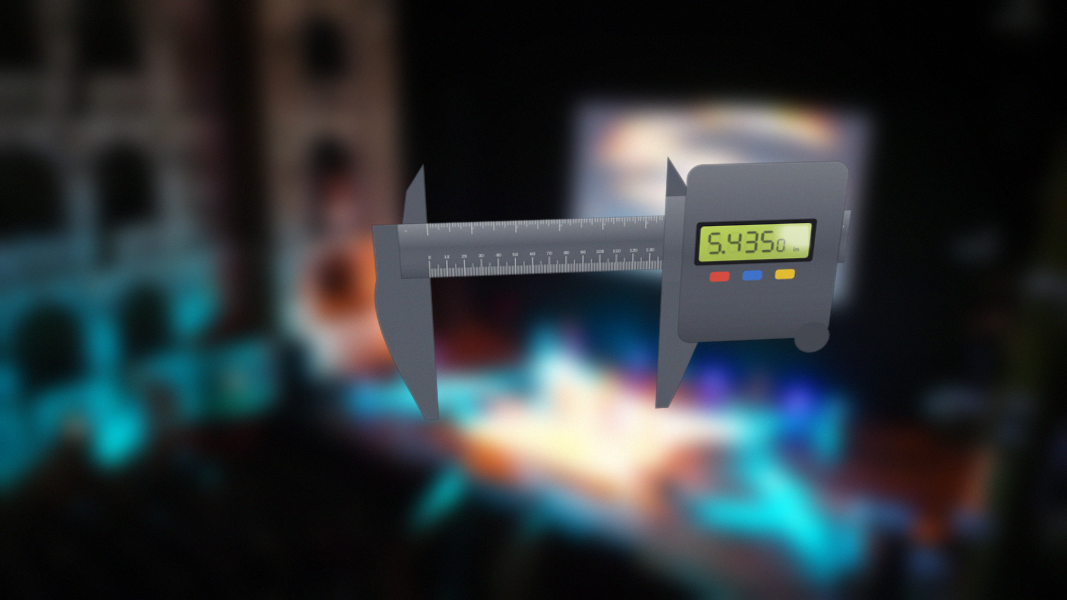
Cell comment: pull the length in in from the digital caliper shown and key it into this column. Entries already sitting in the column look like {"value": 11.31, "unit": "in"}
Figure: {"value": 5.4350, "unit": "in"}
